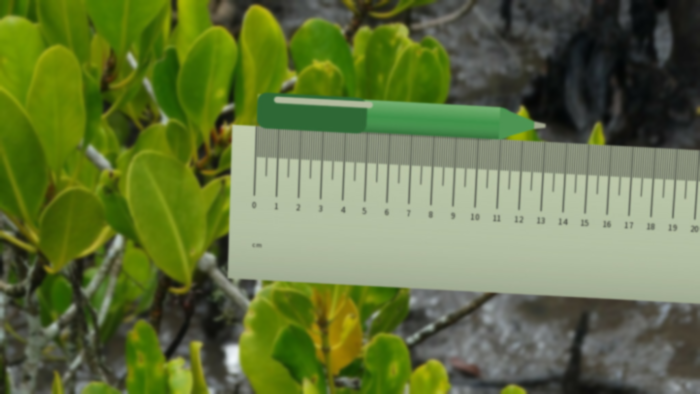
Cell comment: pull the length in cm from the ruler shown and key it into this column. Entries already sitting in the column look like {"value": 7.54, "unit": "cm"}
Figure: {"value": 13, "unit": "cm"}
